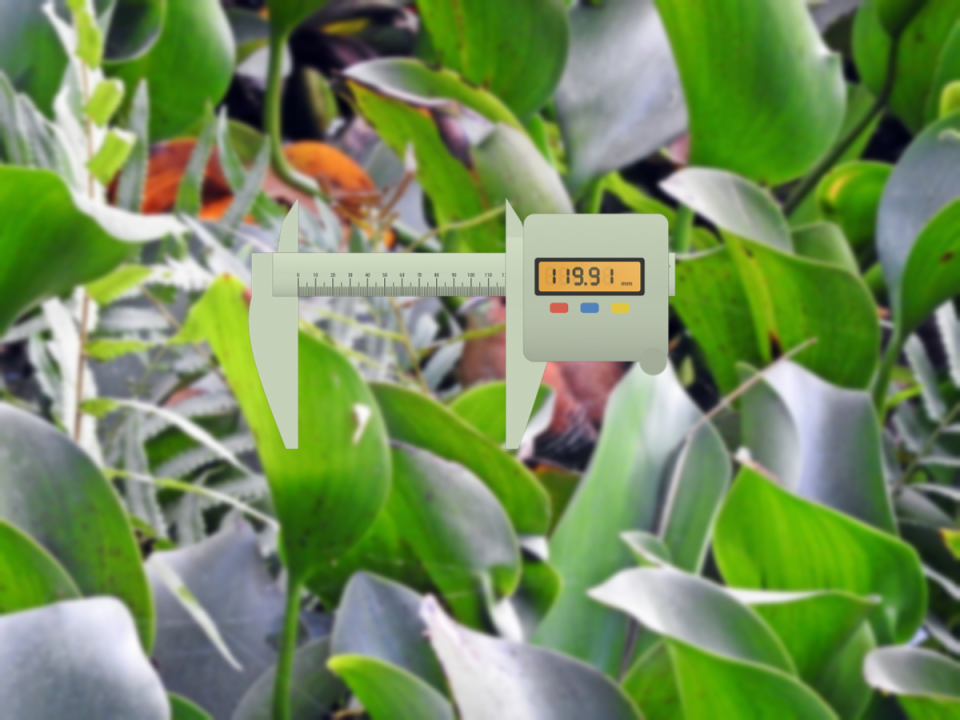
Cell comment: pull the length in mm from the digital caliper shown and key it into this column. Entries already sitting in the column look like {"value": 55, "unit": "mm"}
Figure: {"value": 119.91, "unit": "mm"}
